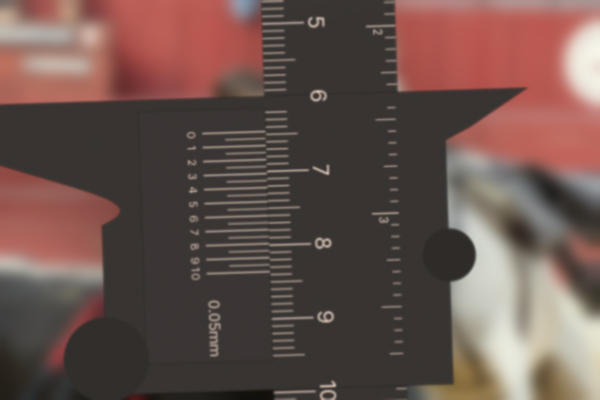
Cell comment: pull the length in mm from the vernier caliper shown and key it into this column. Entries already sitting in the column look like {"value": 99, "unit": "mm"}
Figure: {"value": 64.6, "unit": "mm"}
